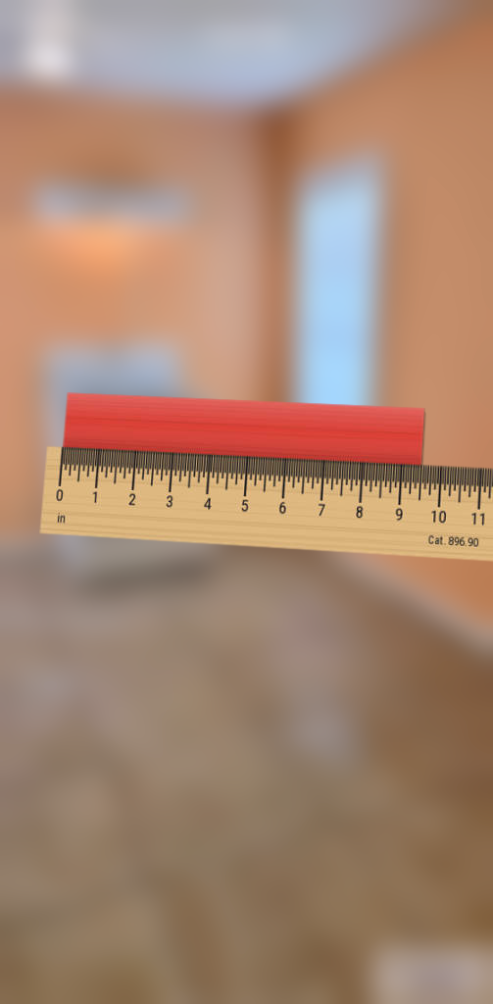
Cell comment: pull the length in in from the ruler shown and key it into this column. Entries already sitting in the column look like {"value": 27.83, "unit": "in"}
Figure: {"value": 9.5, "unit": "in"}
